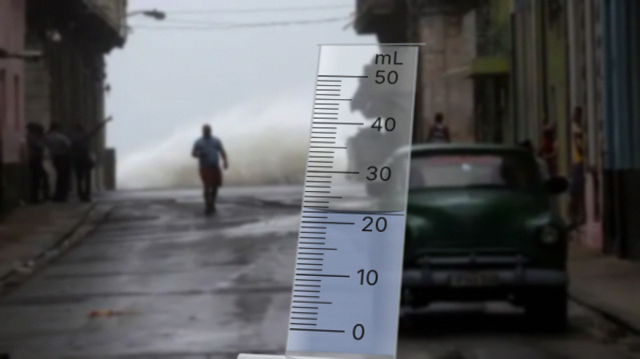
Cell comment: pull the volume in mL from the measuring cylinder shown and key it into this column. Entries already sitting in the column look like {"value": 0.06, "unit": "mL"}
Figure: {"value": 22, "unit": "mL"}
